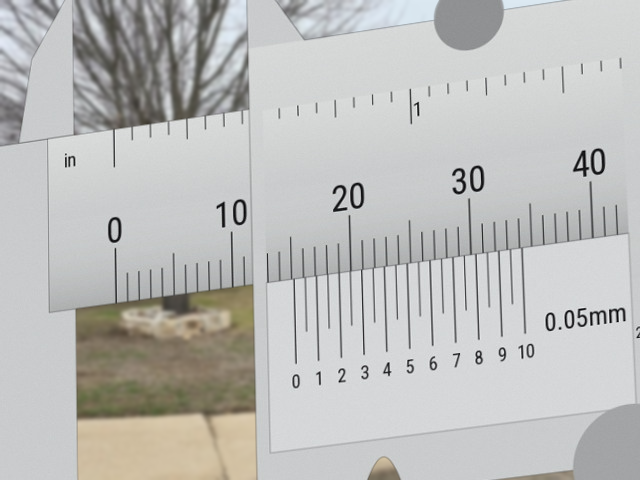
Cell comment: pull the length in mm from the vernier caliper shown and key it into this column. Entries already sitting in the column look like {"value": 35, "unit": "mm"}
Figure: {"value": 15.2, "unit": "mm"}
